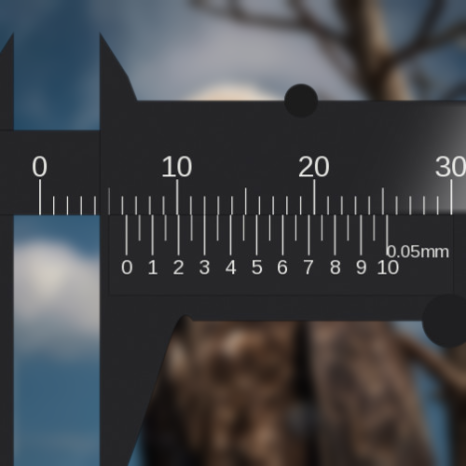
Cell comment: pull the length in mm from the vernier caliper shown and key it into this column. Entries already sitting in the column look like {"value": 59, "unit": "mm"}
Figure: {"value": 6.3, "unit": "mm"}
